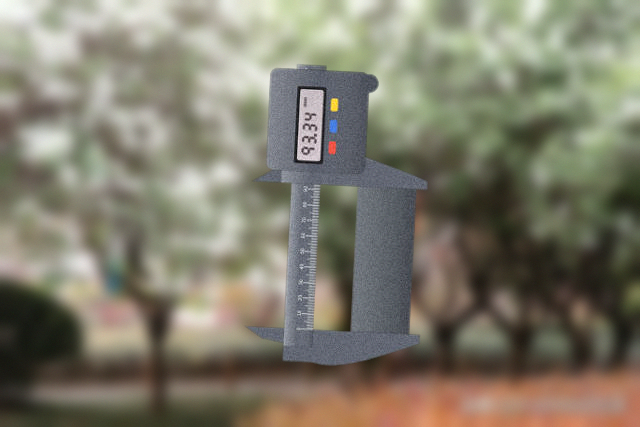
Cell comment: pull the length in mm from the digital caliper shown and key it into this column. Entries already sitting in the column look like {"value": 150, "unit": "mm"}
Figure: {"value": 93.34, "unit": "mm"}
